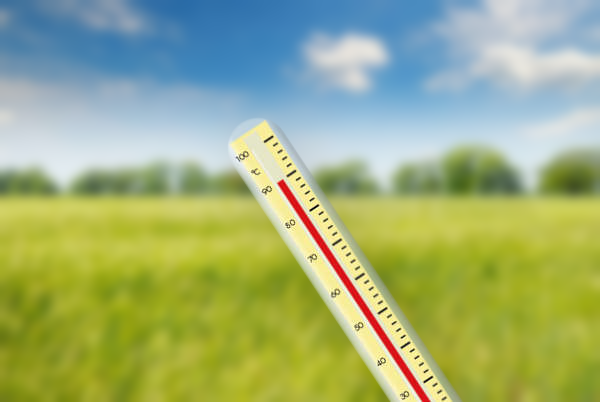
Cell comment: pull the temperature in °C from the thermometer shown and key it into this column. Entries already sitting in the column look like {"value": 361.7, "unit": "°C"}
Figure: {"value": 90, "unit": "°C"}
